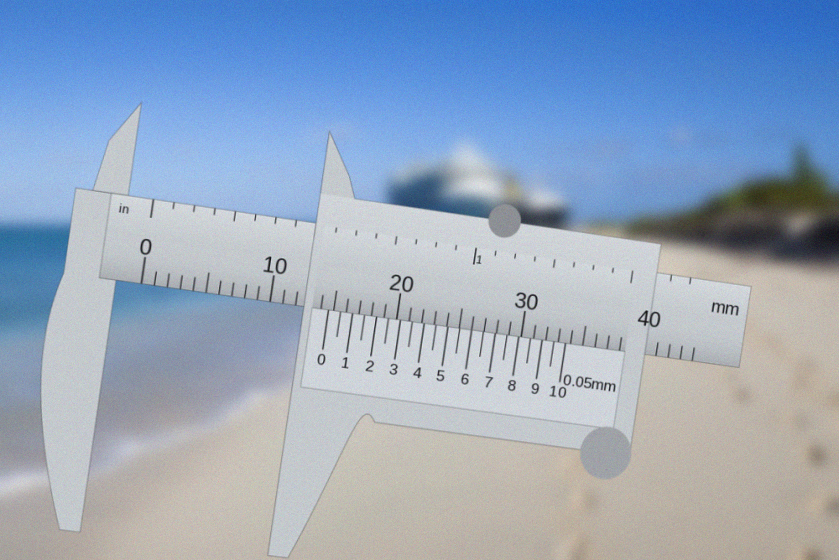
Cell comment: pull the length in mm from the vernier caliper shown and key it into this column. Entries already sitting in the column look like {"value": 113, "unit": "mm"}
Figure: {"value": 14.6, "unit": "mm"}
